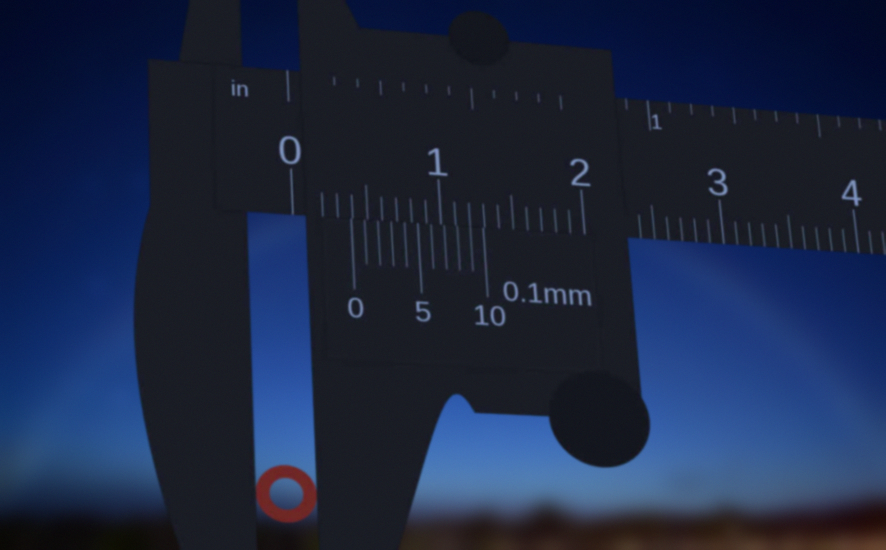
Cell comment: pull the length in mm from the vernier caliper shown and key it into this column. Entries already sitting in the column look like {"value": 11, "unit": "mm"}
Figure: {"value": 3.9, "unit": "mm"}
